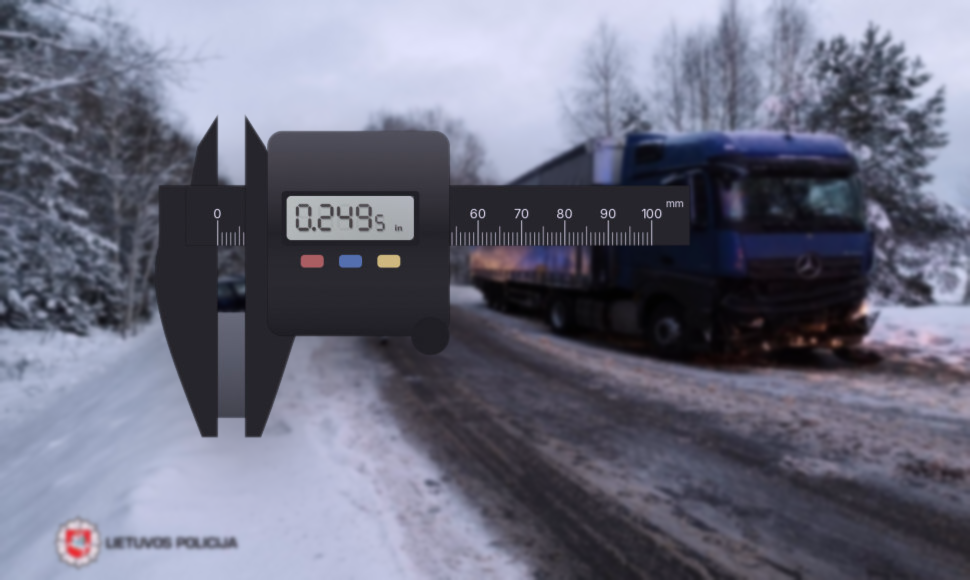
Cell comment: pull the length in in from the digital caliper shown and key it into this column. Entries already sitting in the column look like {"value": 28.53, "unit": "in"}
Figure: {"value": 0.2495, "unit": "in"}
